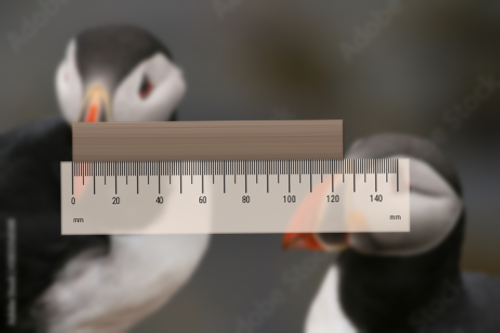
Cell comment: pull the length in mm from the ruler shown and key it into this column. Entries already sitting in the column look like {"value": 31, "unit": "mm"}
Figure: {"value": 125, "unit": "mm"}
